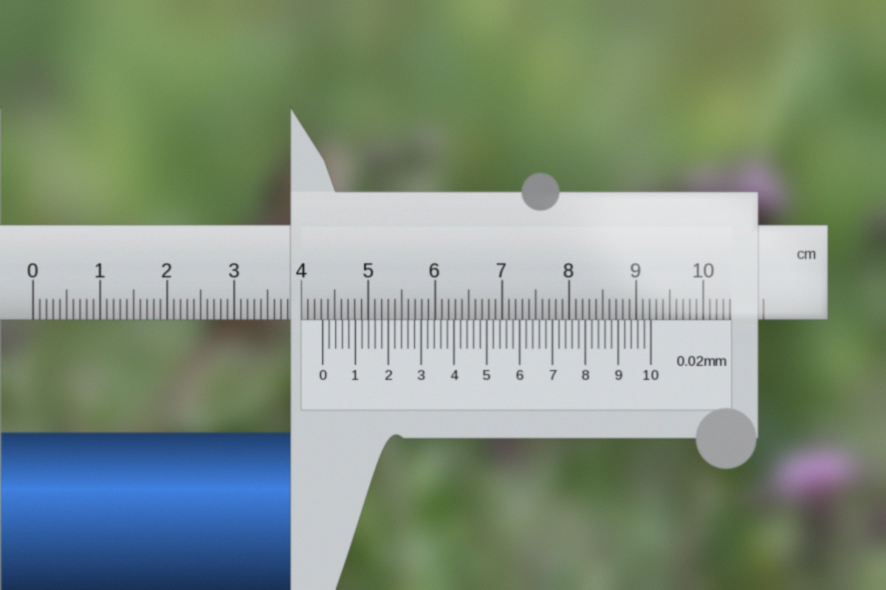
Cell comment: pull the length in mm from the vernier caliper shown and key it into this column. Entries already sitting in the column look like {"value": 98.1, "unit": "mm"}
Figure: {"value": 43.2, "unit": "mm"}
